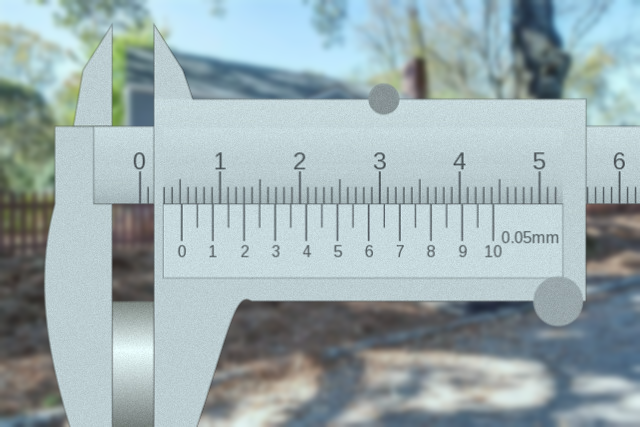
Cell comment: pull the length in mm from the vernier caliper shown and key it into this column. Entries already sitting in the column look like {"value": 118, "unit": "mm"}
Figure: {"value": 5.2, "unit": "mm"}
